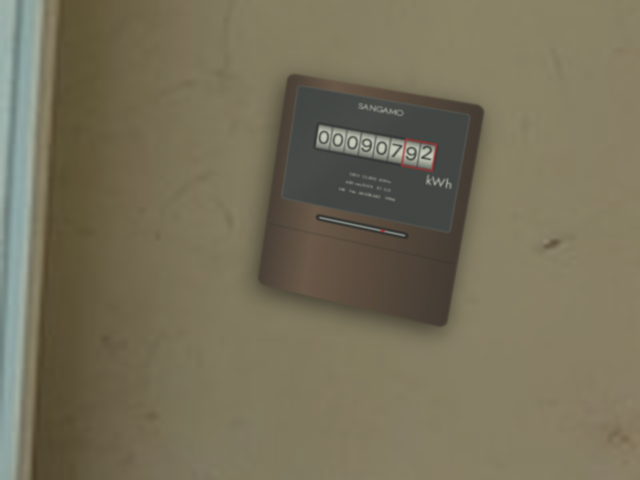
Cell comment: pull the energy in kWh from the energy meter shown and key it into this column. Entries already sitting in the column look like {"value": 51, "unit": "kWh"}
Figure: {"value": 907.92, "unit": "kWh"}
